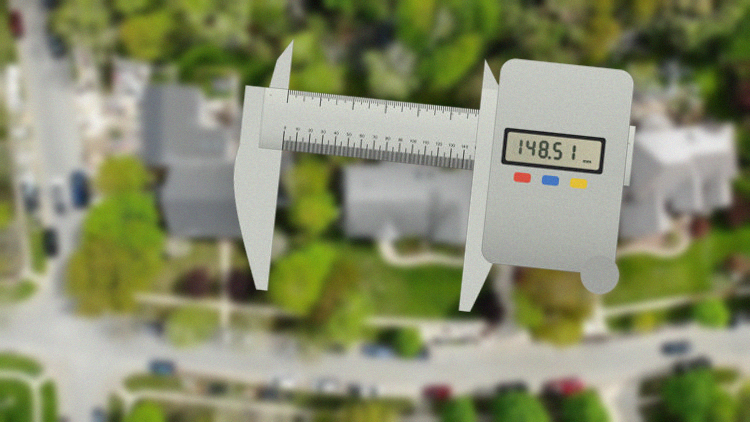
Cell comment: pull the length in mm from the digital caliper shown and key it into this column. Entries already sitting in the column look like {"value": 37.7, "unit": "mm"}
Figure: {"value": 148.51, "unit": "mm"}
